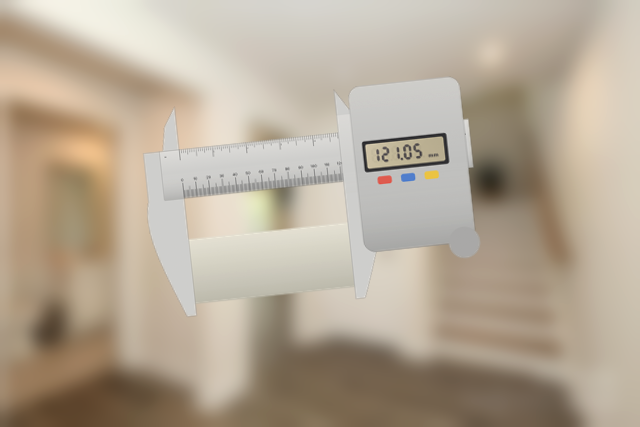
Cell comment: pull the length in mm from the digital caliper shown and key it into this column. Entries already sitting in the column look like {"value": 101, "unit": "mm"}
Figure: {"value": 121.05, "unit": "mm"}
